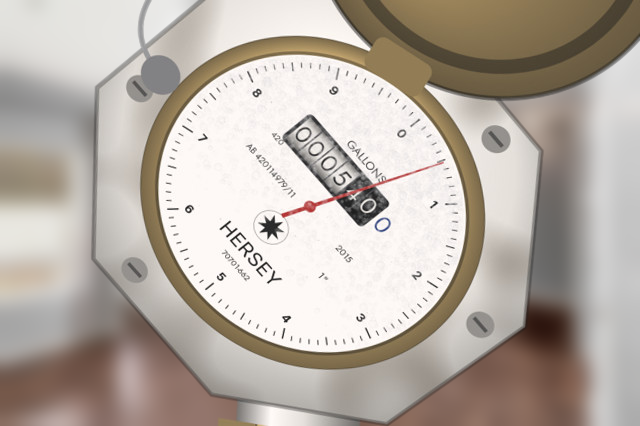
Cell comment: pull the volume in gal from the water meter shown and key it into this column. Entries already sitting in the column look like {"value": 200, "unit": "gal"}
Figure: {"value": 5400.5, "unit": "gal"}
